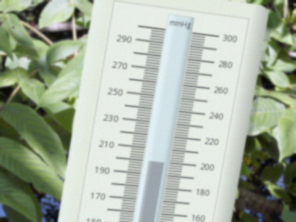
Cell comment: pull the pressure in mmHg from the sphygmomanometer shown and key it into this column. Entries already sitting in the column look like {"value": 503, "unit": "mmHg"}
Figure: {"value": 200, "unit": "mmHg"}
